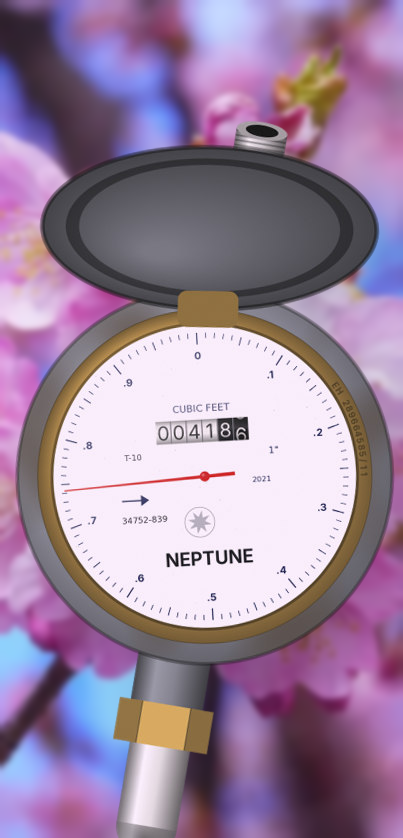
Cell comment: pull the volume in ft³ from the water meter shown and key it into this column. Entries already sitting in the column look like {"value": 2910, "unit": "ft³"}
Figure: {"value": 4185.74, "unit": "ft³"}
